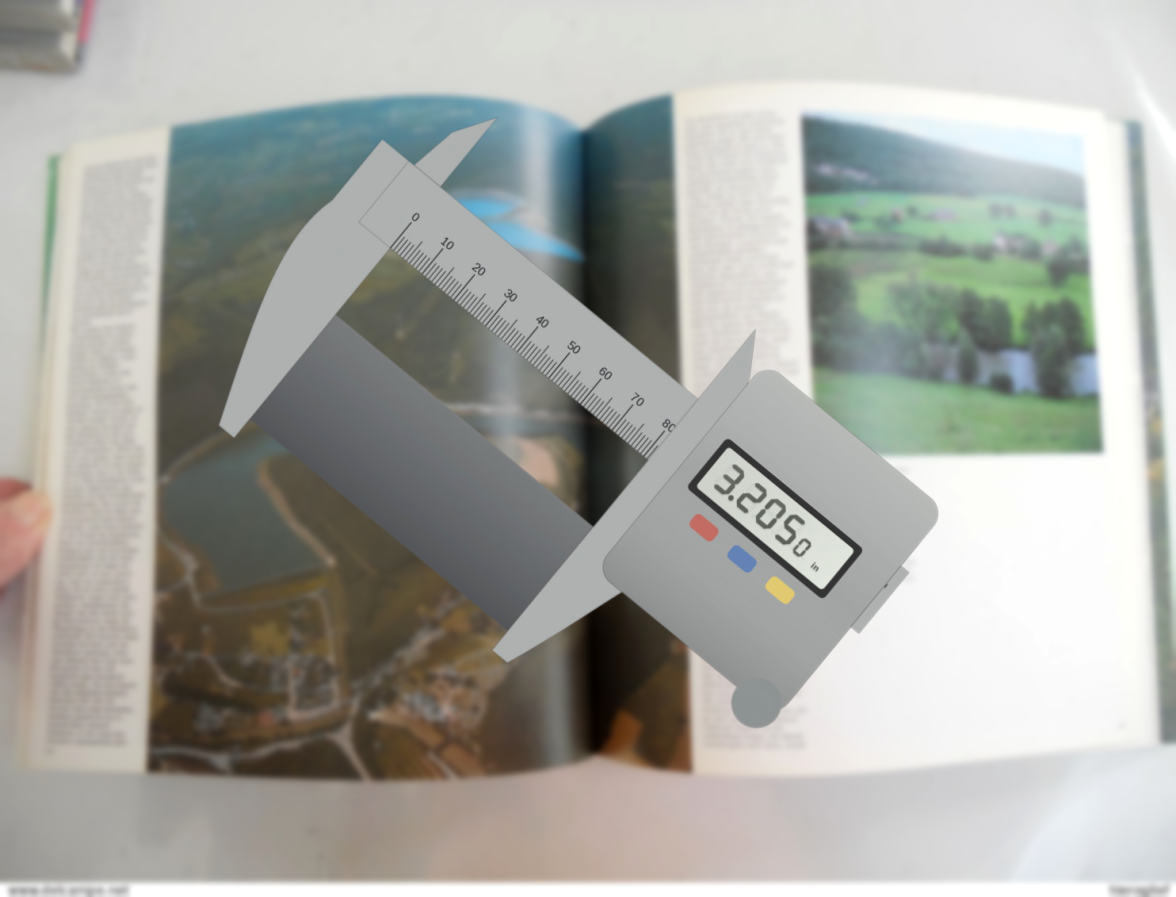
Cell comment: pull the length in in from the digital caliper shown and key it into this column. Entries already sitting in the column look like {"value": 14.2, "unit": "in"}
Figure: {"value": 3.2050, "unit": "in"}
